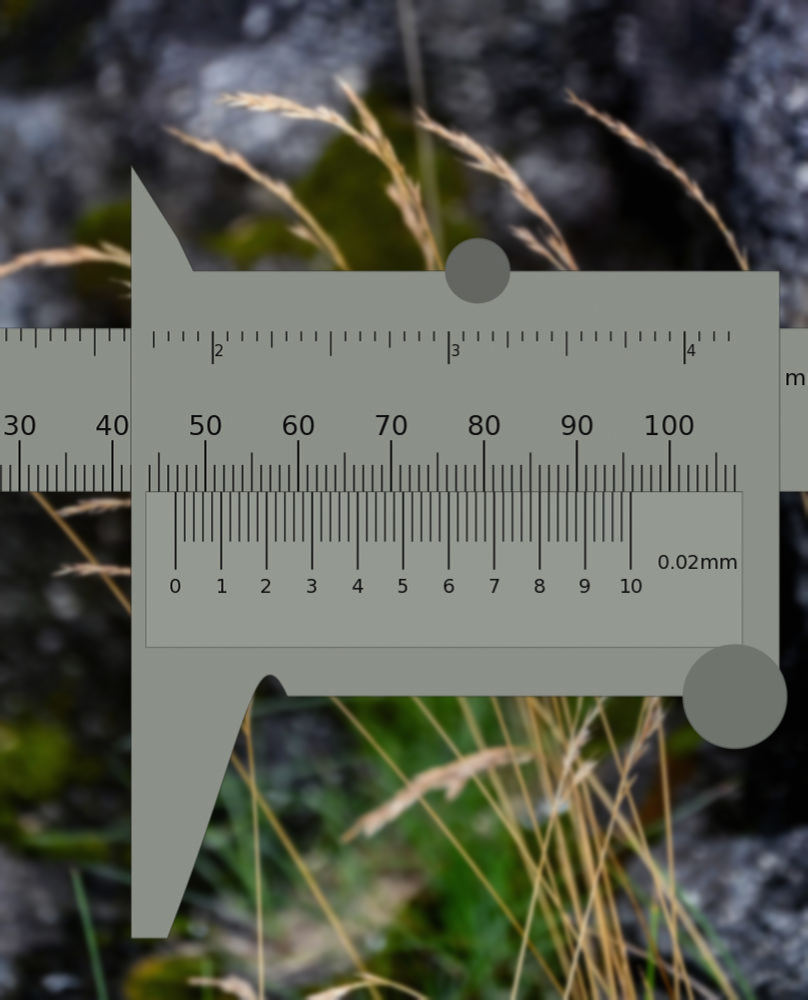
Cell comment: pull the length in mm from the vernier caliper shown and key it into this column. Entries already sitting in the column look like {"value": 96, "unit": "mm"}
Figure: {"value": 46.8, "unit": "mm"}
